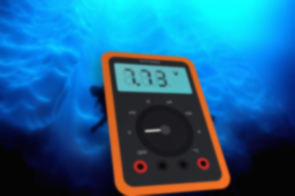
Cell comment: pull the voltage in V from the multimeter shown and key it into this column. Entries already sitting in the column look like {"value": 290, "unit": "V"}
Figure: {"value": 7.73, "unit": "V"}
